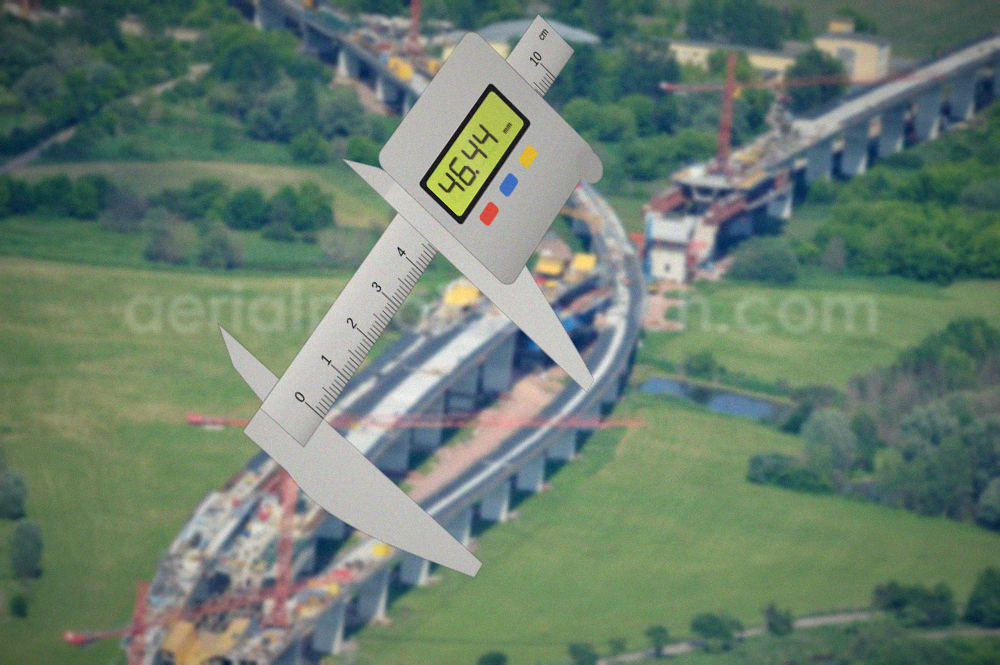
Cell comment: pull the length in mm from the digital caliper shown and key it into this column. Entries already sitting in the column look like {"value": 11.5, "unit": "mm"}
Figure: {"value": 46.44, "unit": "mm"}
